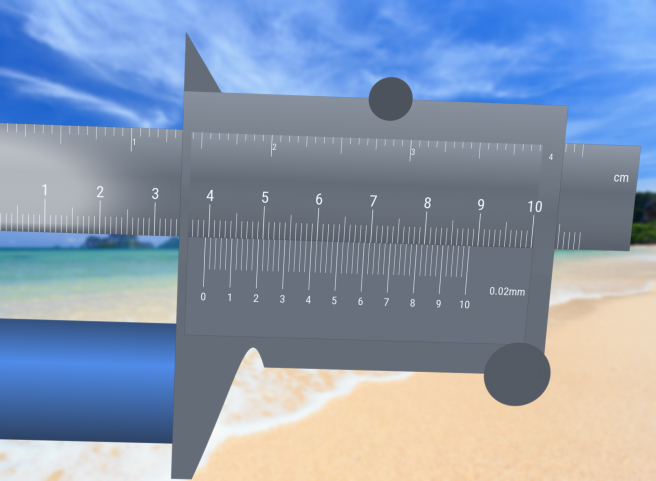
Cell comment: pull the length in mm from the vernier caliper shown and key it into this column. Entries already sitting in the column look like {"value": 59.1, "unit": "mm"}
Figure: {"value": 39.4, "unit": "mm"}
